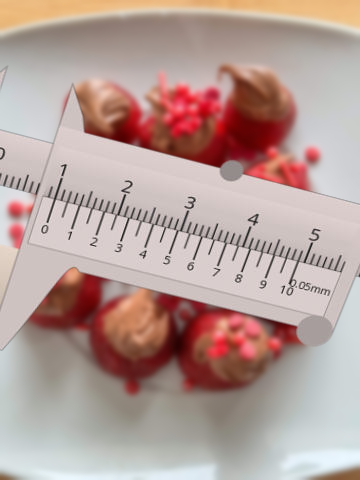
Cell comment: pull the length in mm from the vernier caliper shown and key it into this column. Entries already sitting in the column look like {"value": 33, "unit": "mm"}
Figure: {"value": 10.0, "unit": "mm"}
